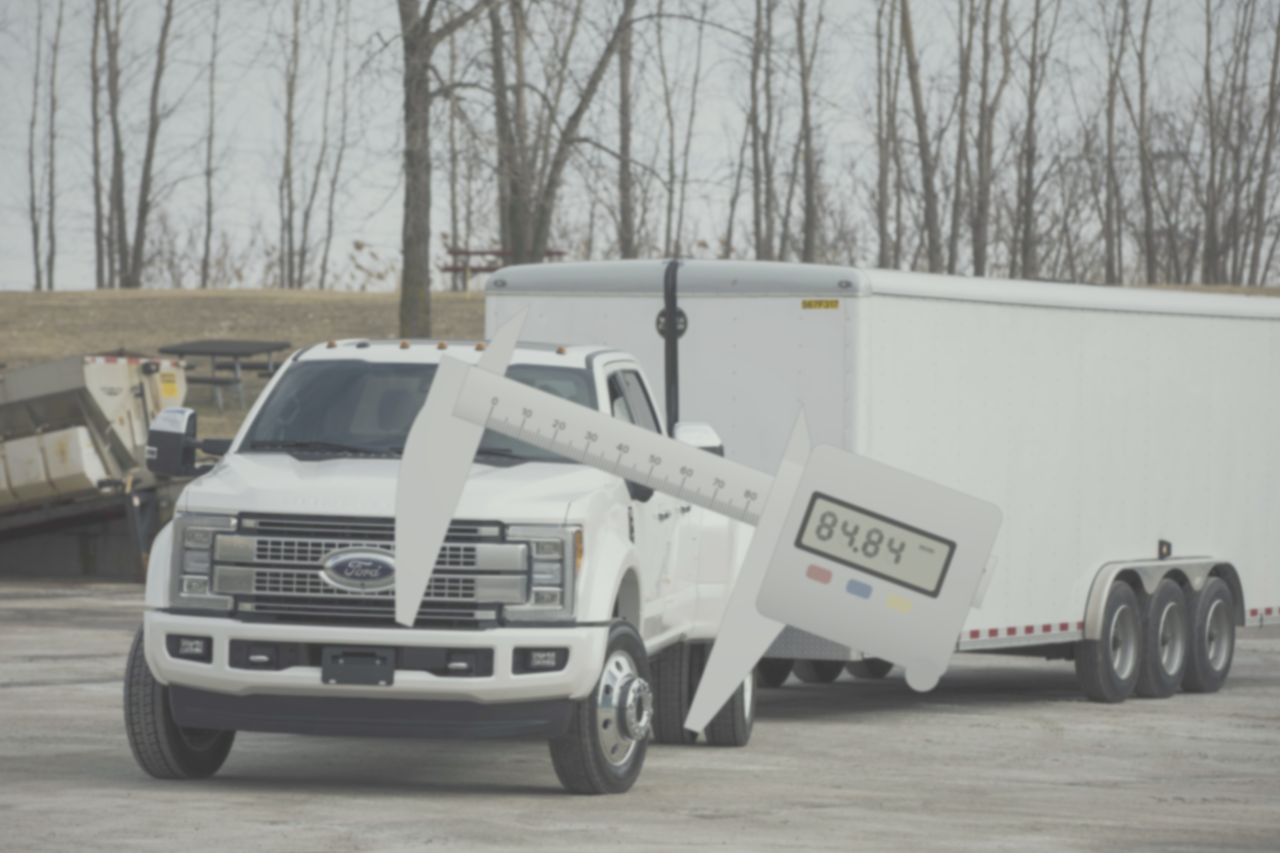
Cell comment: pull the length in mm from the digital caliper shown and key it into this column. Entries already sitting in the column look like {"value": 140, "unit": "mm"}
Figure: {"value": 84.84, "unit": "mm"}
